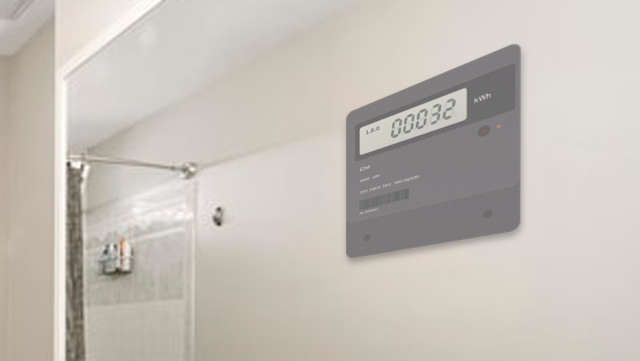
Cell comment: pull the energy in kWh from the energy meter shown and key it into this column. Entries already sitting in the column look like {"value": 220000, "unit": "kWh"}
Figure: {"value": 32, "unit": "kWh"}
